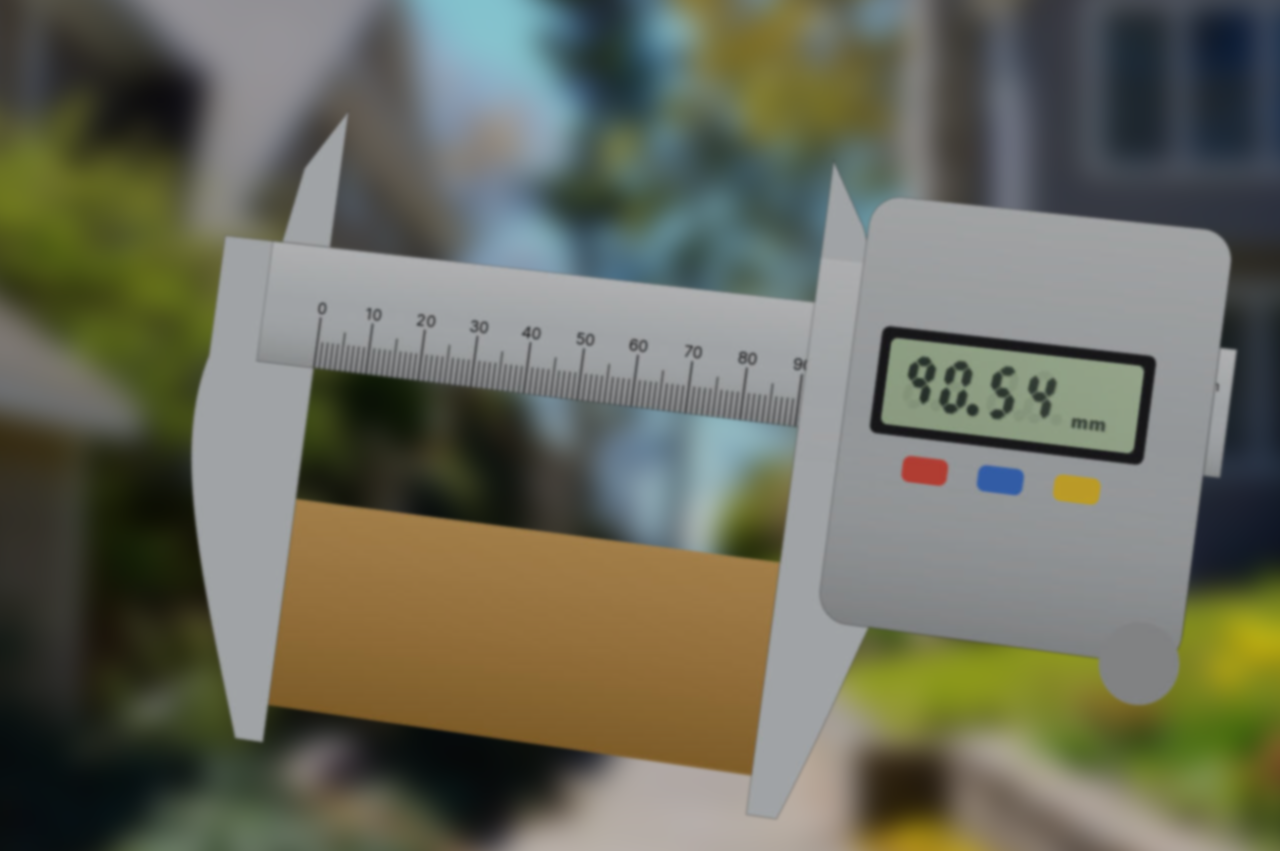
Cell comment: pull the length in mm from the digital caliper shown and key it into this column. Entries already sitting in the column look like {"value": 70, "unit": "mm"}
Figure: {"value": 90.54, "unit": "mm"}
